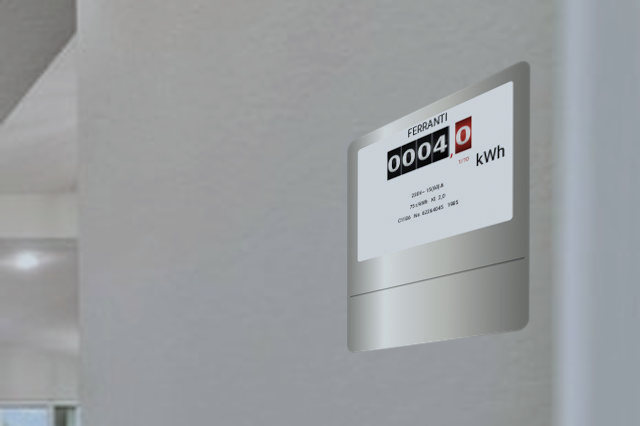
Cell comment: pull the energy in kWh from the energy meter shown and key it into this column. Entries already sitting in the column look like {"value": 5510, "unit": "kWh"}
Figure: {"value": 4.0, "unit": "kWh"}
